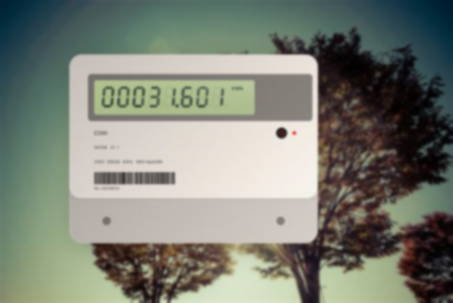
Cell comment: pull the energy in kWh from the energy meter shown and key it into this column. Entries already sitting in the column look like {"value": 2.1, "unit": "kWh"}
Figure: {"value": 31.601, "unit": "kWh"}
